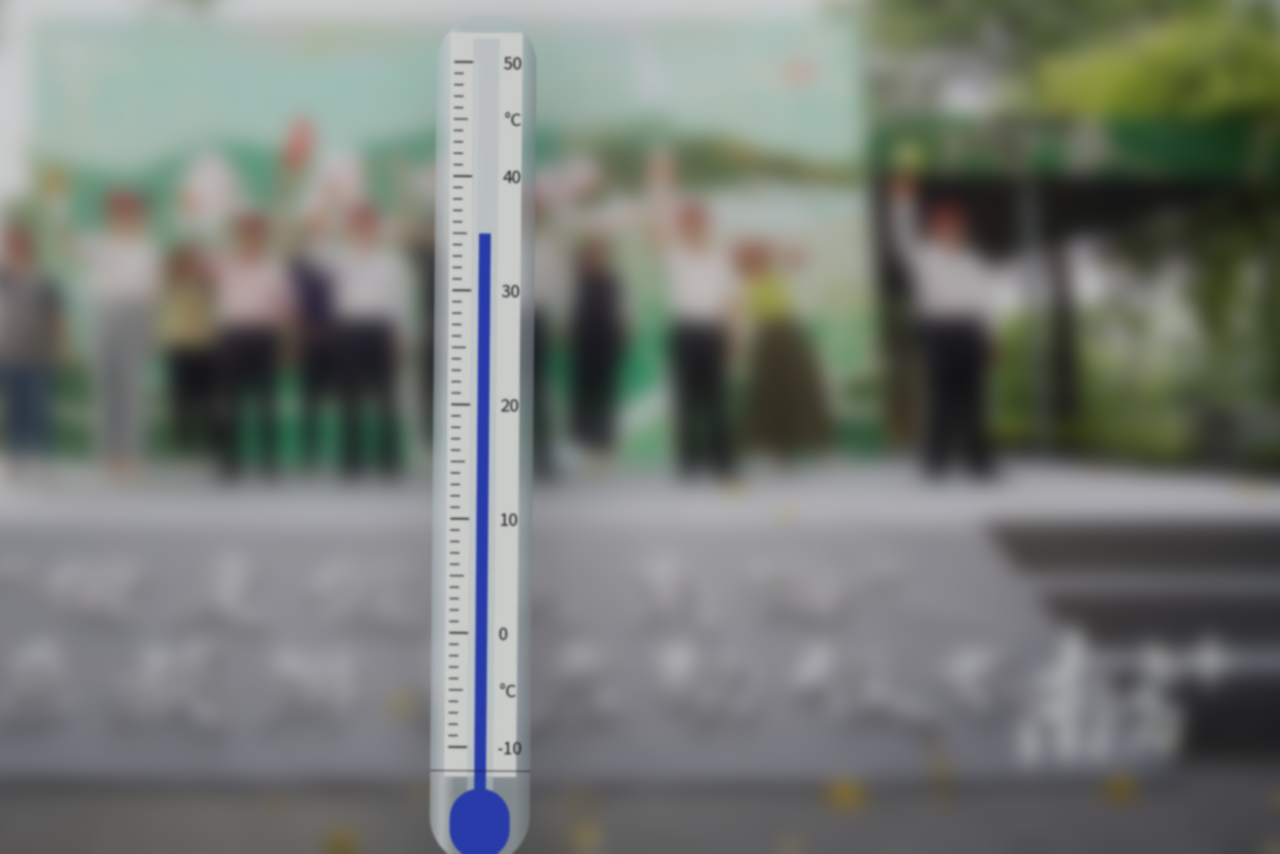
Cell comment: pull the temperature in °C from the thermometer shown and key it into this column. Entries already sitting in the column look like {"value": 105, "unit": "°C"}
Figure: {"value": 35, "unit": "°C"}
